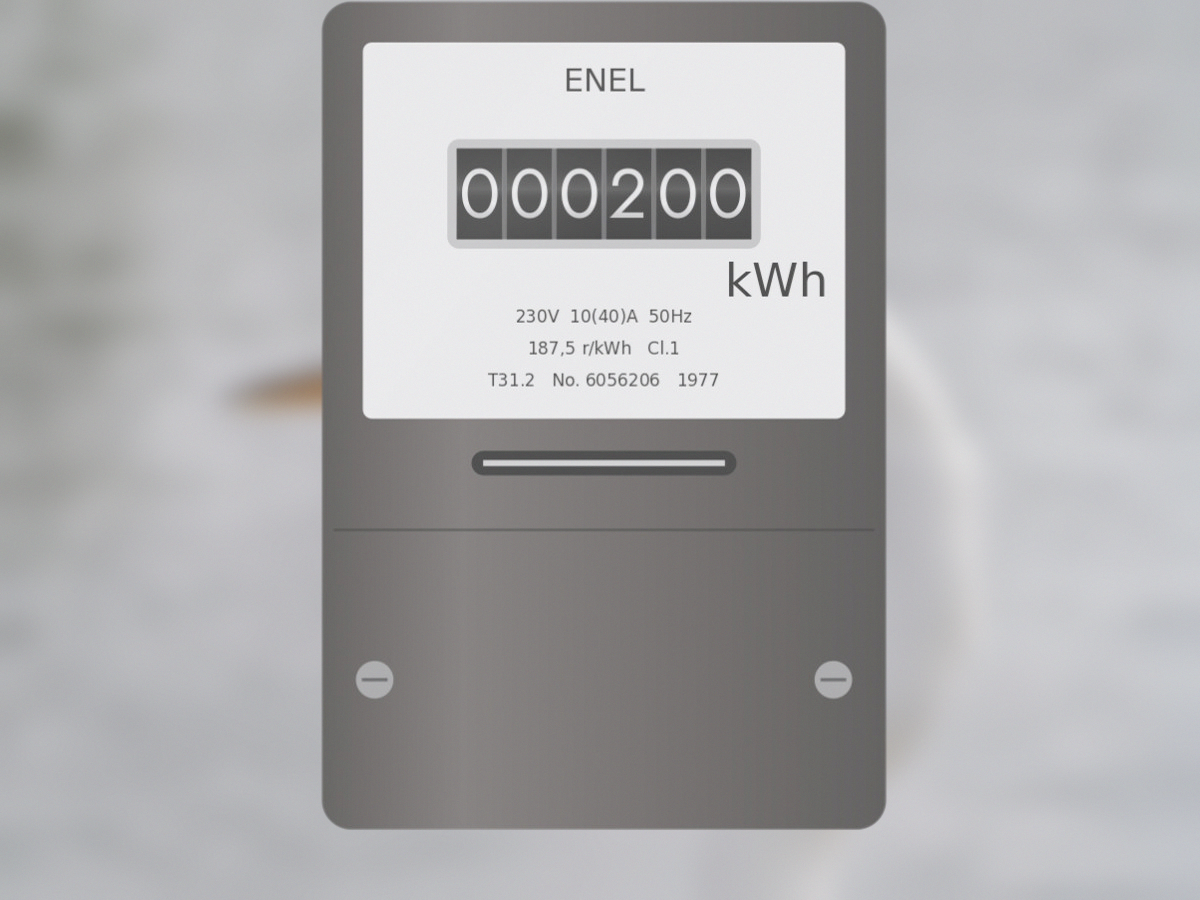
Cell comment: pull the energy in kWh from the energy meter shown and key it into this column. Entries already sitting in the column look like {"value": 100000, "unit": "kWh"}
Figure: {"value": 200, "unit": "kWh"}
